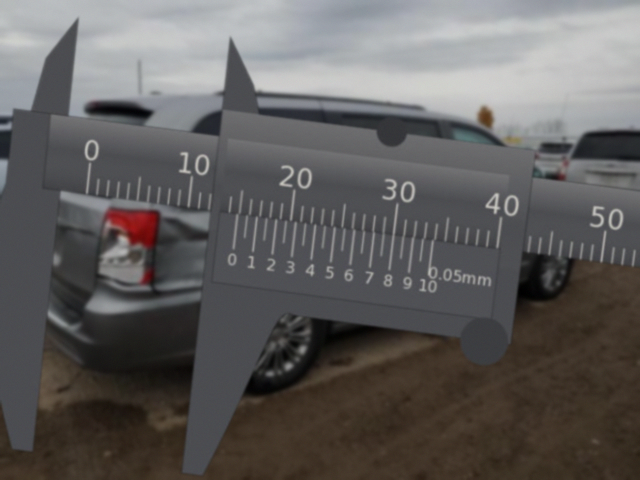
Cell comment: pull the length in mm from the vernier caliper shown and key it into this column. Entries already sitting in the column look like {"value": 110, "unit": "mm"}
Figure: {"value": 14.8, "unit": "mm"}
